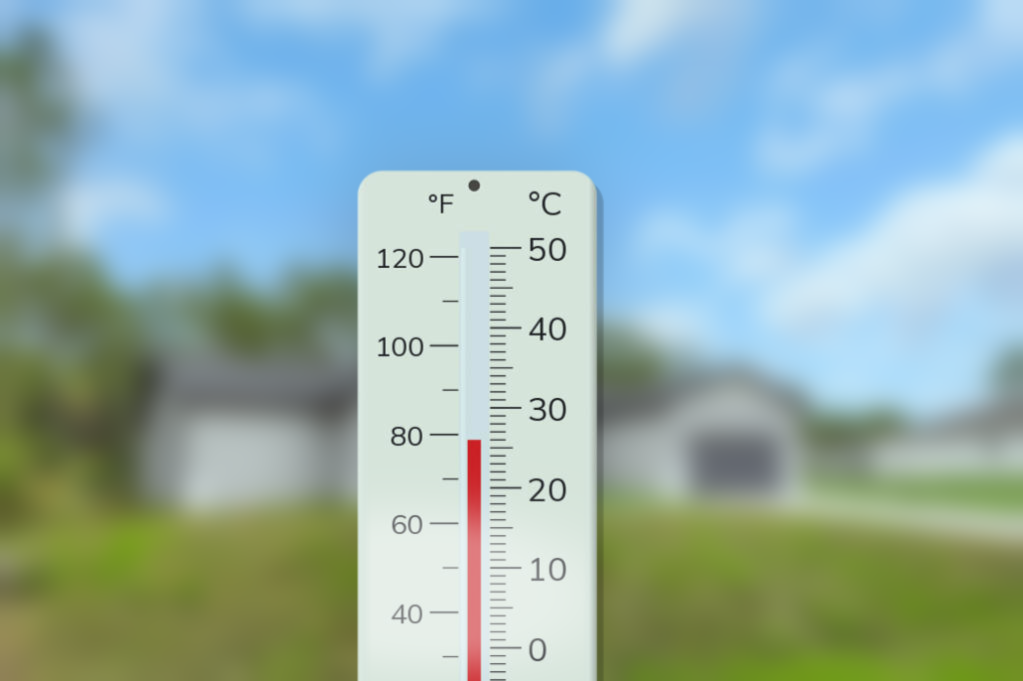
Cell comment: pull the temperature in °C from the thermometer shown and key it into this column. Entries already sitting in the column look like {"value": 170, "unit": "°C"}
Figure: {"value": 26, "unit": "°C"}
